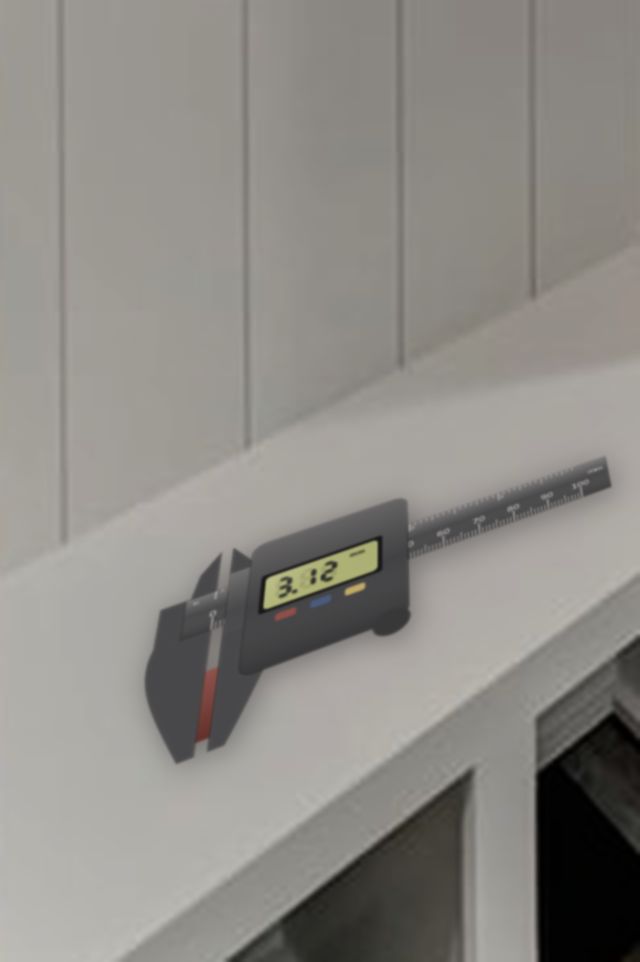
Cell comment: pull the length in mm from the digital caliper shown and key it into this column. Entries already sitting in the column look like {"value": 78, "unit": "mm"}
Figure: {"value": 3.12, "unit": "mm"}
